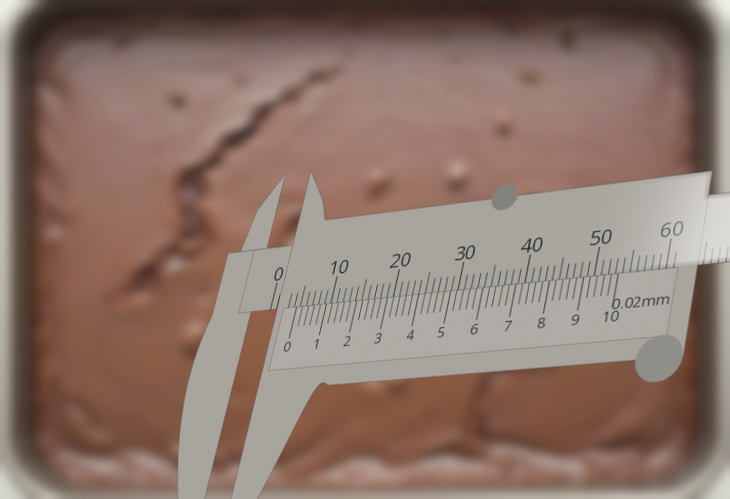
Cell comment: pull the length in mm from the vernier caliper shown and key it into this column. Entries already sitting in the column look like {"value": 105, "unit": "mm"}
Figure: {"value": 4.4, "unit": "mm"}
